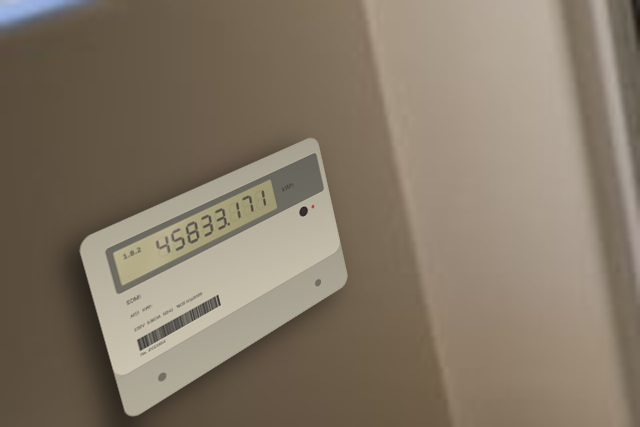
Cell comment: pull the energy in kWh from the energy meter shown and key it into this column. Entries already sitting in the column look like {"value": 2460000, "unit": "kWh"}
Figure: {"value": 45833.171, "unit": "kWh"}
